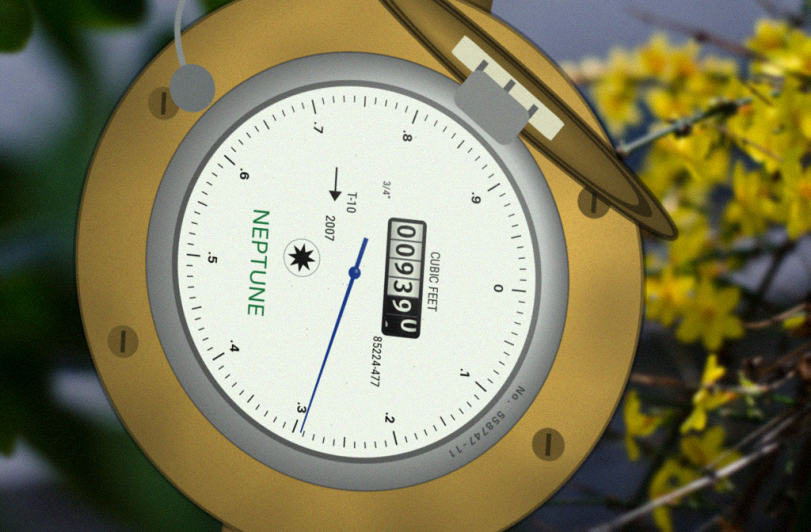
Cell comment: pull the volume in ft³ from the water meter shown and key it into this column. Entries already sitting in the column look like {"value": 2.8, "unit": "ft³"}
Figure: {"value": 9390.29, "unit": "ft³"}
